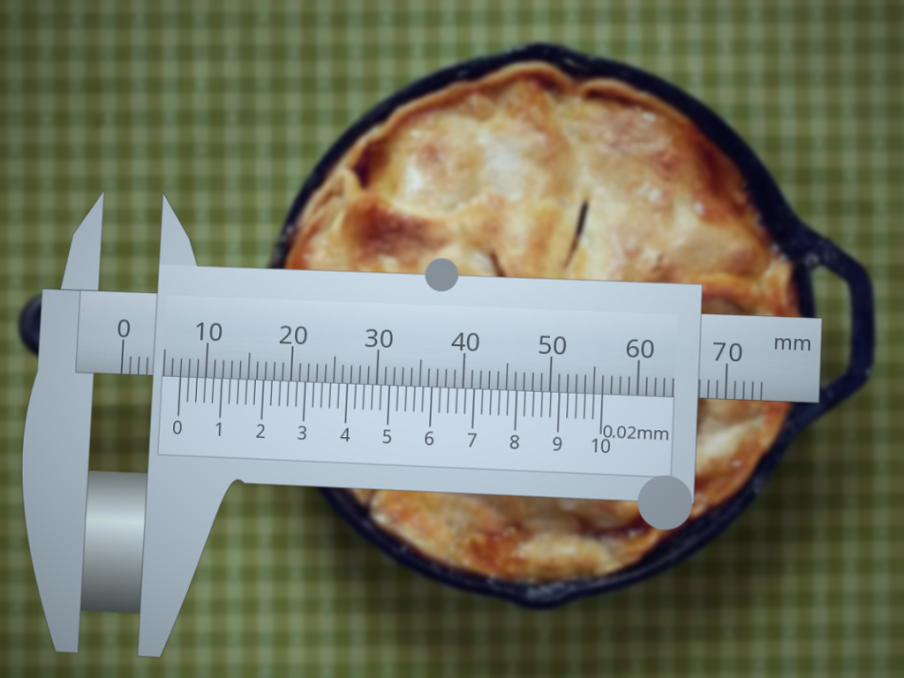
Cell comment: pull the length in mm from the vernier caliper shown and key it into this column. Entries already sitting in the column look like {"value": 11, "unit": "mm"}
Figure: {"value": 7.0, "unit": "mm"}
